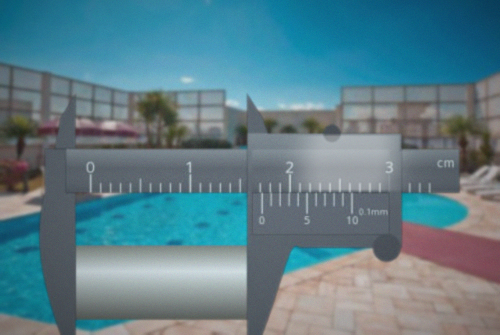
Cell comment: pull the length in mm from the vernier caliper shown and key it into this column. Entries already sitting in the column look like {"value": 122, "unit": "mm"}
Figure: {"value": 17.2, "unit": "mm"}
